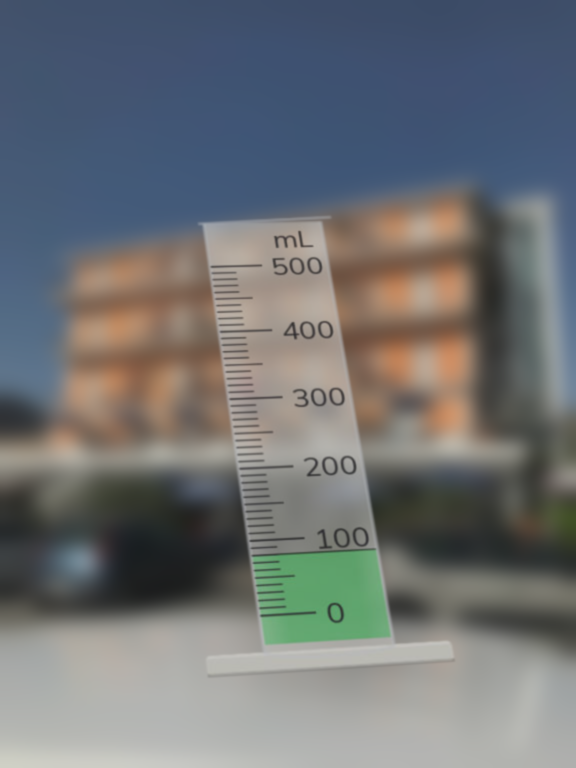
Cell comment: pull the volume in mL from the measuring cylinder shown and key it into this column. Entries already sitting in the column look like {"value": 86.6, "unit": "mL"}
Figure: {"value": 80, "unit": "mL"}
